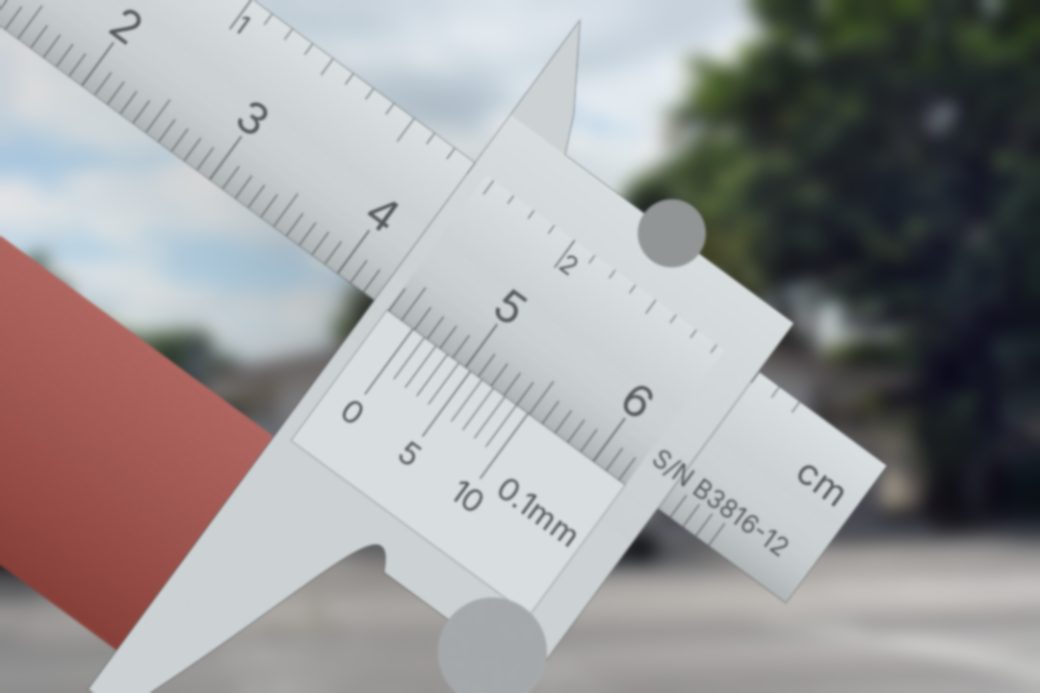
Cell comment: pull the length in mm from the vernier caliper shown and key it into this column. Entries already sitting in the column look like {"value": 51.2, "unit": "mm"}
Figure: {"value": 45.9, "unit": "mm"}
